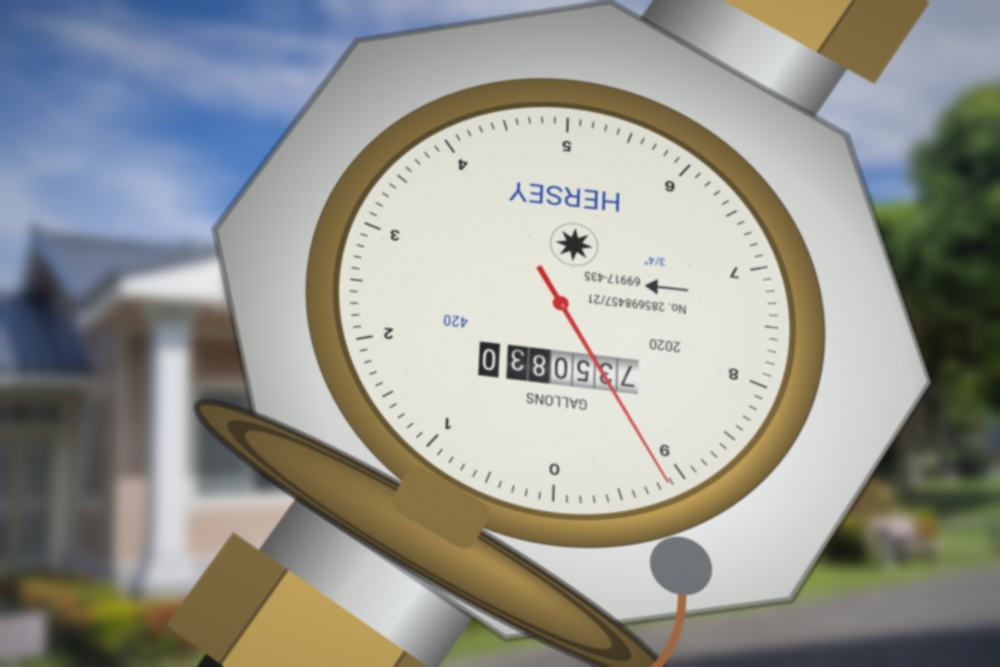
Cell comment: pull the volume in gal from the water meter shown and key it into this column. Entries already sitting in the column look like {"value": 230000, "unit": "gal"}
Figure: {"value": 7350829.1, "unit": "gal"}
